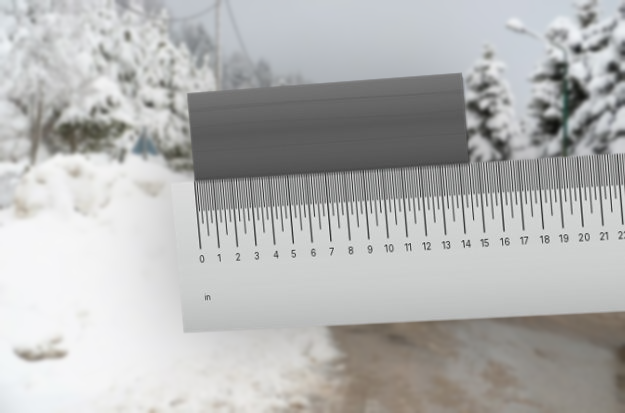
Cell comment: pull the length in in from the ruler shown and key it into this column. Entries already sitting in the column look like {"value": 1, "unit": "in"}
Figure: {"value": 14.5, "unit": "in"}
